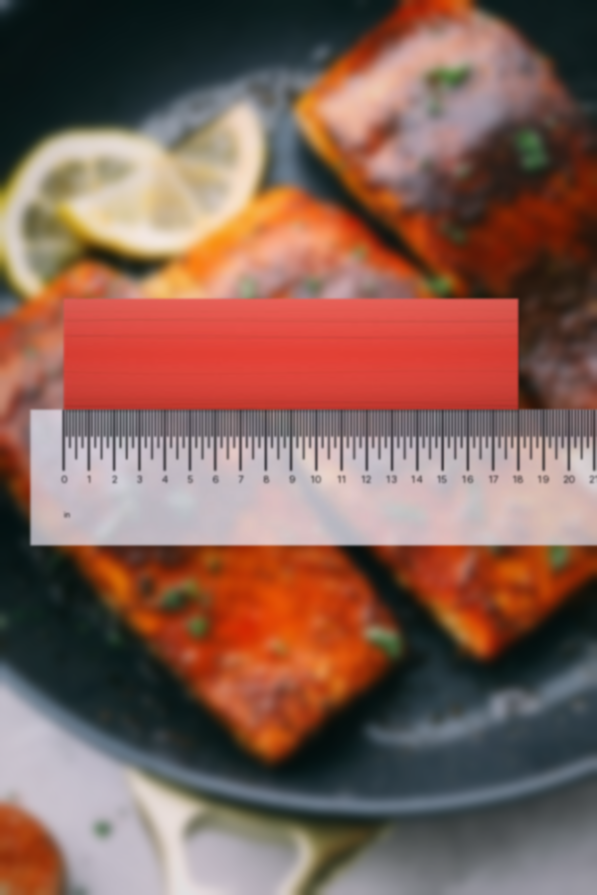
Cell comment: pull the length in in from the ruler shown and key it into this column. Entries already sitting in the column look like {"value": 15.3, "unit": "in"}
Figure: {"value": 18, "unit": "in"}
